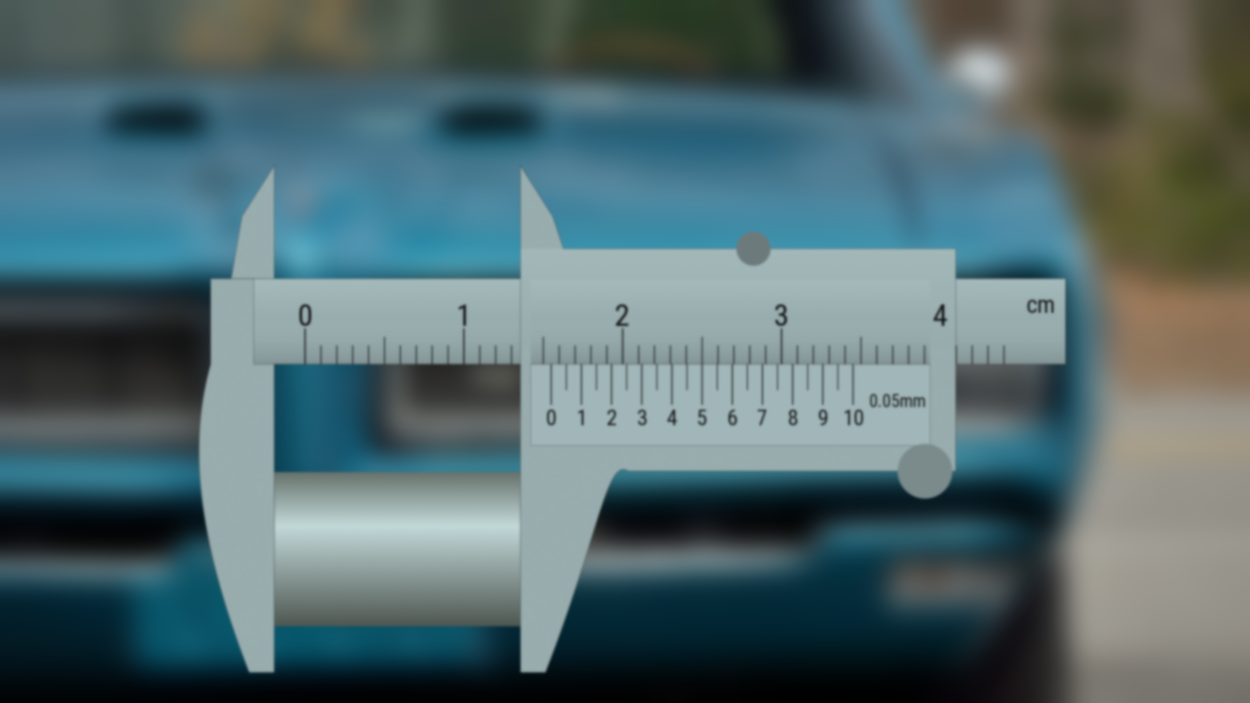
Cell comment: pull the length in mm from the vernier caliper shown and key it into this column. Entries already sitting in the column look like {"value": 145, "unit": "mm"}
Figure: {"value": 15.5, "unit": "mm"}
